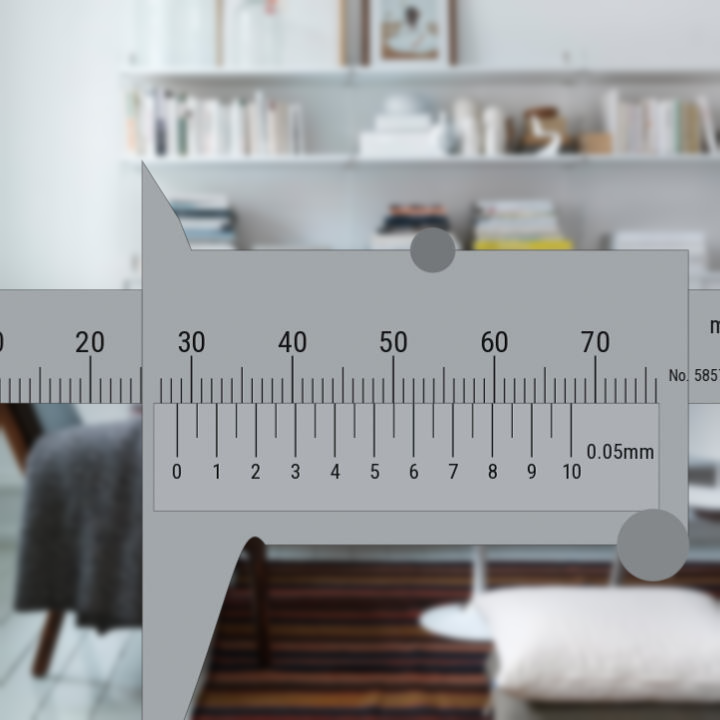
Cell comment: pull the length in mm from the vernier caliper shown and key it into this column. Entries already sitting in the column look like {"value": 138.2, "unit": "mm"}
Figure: {"value": 28.6, "unit": "mm"}
